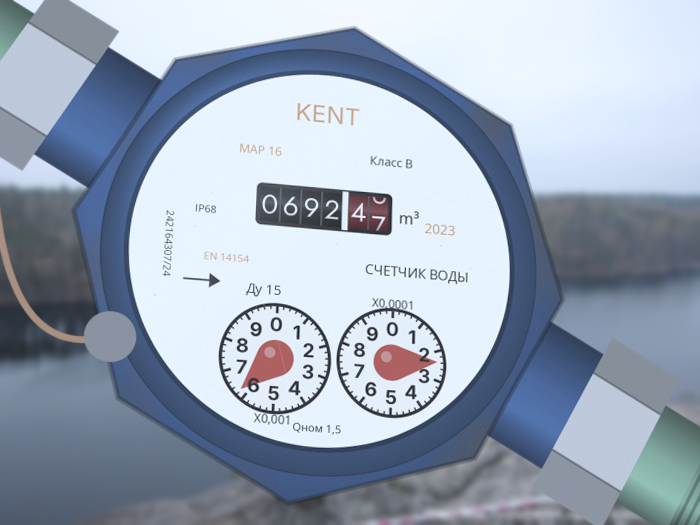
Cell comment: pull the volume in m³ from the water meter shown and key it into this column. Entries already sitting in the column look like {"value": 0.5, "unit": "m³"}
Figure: {"value": 692.4662, "unit": "m³"}
